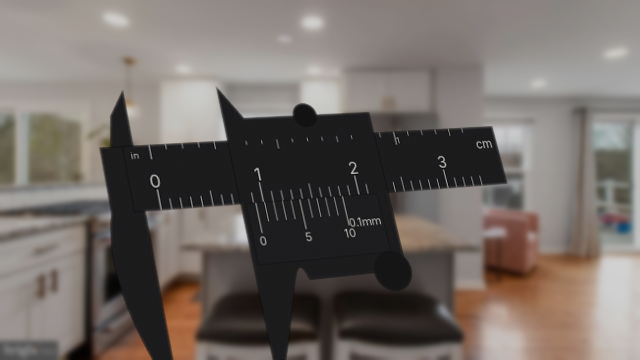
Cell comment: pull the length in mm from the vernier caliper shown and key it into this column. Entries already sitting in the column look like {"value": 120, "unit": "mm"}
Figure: {"value": 9.2, "unit": "mm"}
